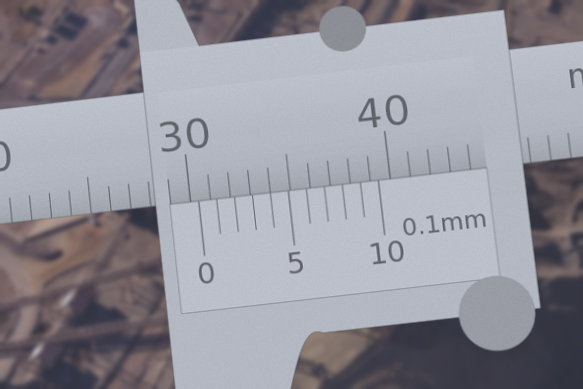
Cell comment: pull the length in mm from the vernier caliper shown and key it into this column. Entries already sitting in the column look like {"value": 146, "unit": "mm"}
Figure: {"value": 30.4, "unit": "mm"}
